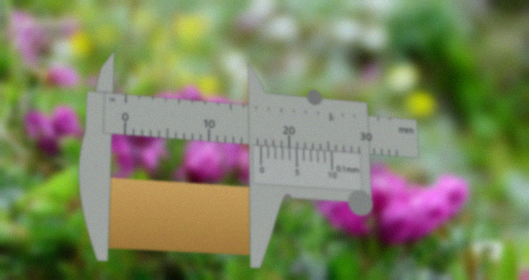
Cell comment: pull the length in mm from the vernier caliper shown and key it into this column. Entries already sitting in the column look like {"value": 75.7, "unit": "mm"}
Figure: {"value": 16.4, "unit": "mm"}
